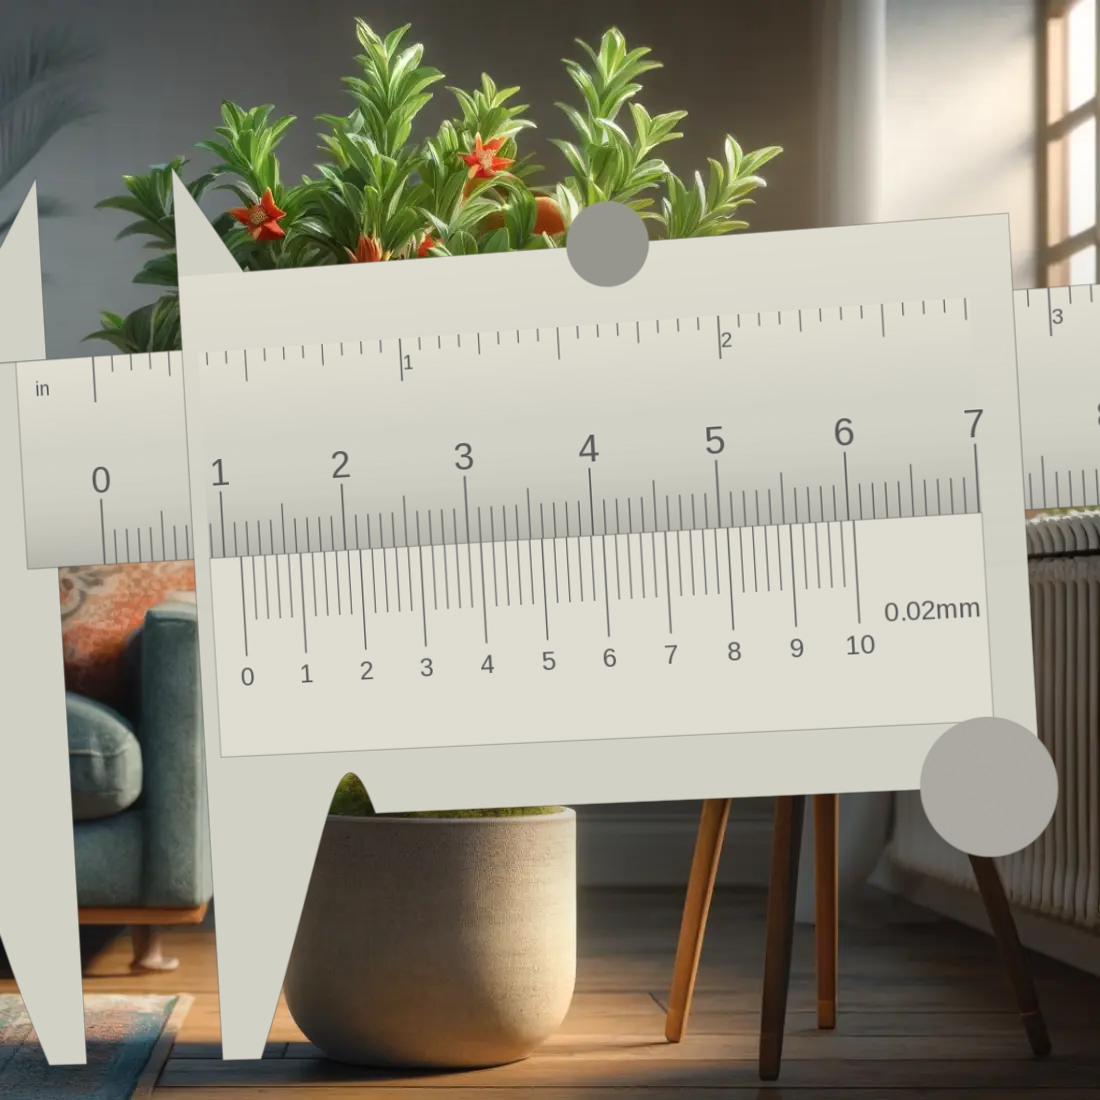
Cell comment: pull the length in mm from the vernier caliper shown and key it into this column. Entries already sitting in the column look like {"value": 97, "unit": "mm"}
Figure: {"value": 11.4, "unit": "mm"}
